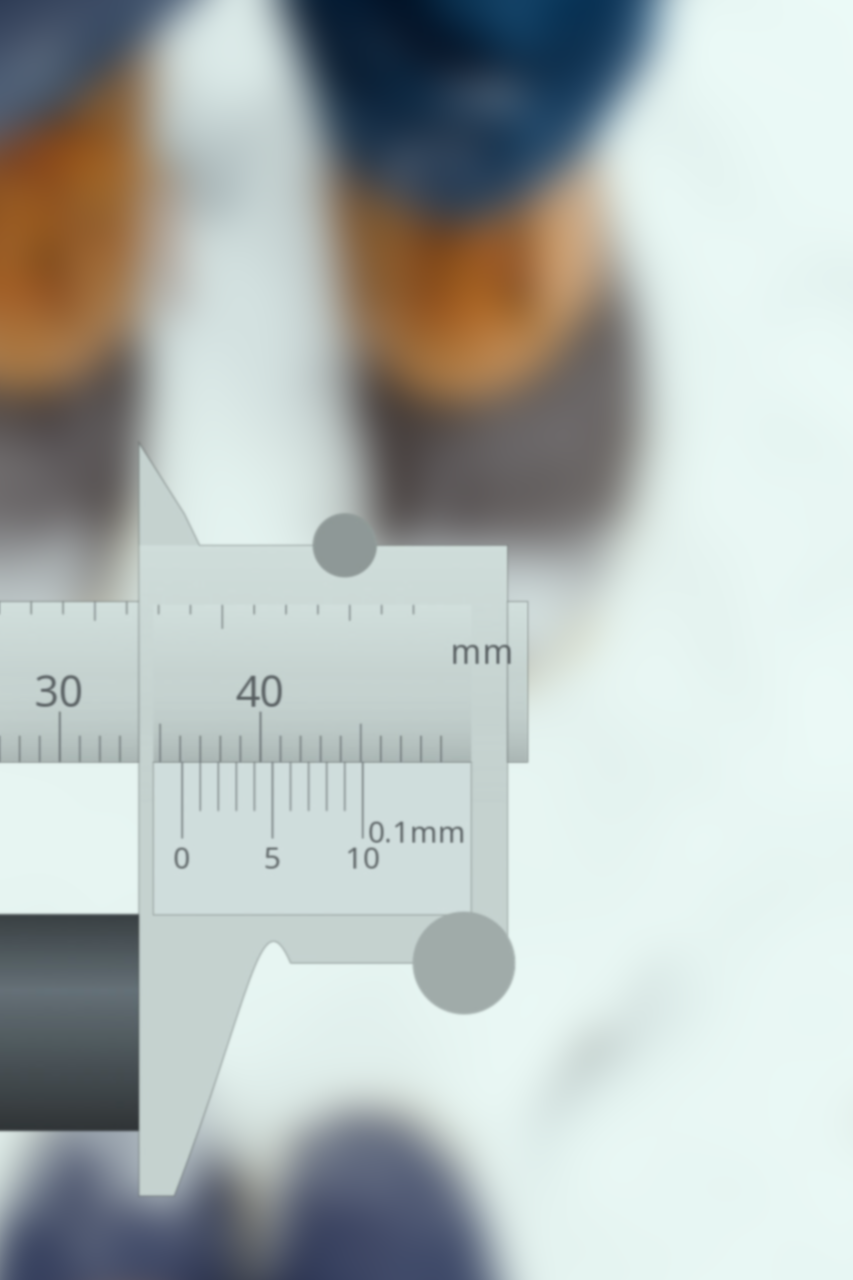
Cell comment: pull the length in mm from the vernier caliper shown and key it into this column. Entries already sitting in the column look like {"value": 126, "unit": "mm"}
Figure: {"value": 36.1, "unit": "mm"}
